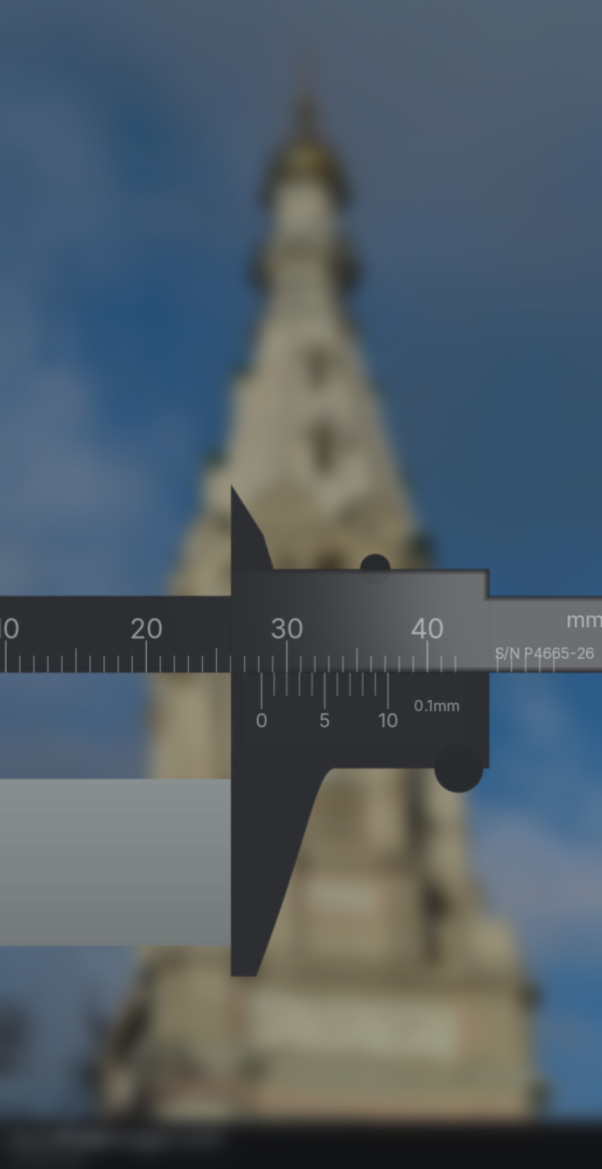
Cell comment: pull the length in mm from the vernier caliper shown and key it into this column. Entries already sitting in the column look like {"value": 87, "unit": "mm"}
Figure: {"value": 28.2, "unit": "mm"}
